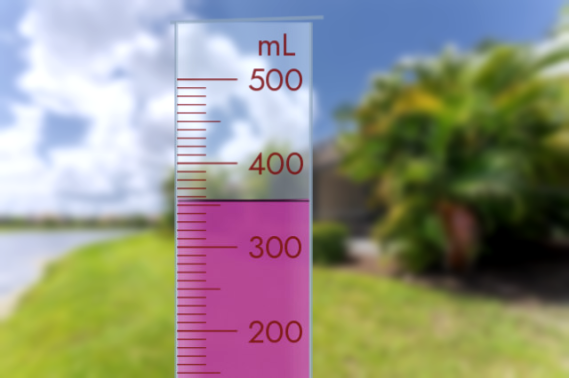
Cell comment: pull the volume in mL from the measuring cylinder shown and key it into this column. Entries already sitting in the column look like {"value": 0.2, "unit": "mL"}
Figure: {"value": 355, "unit": "mL"}
